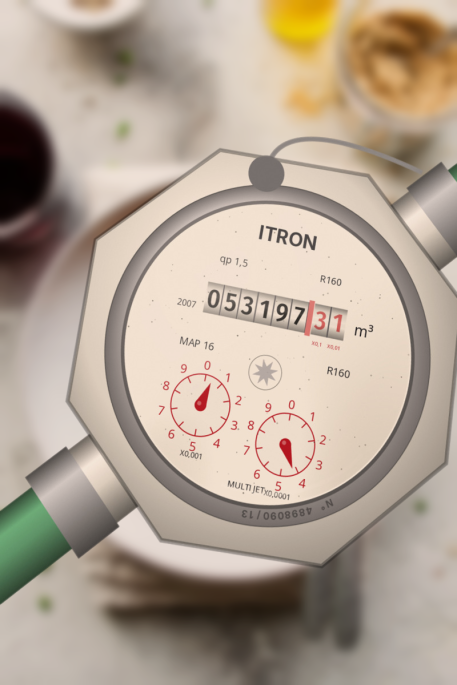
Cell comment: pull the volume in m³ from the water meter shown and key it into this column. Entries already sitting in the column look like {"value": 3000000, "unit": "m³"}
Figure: {"value": 53197.3104, "unit": "m³"}
